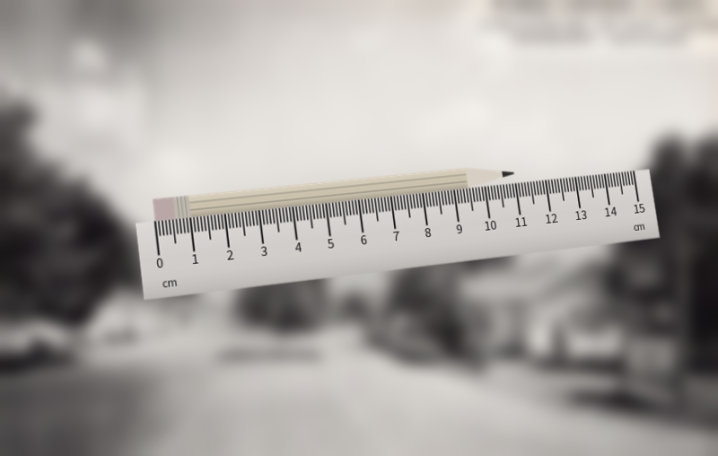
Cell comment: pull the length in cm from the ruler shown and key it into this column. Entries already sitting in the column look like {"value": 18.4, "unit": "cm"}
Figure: {"value": 11, "unit": "cm"}
